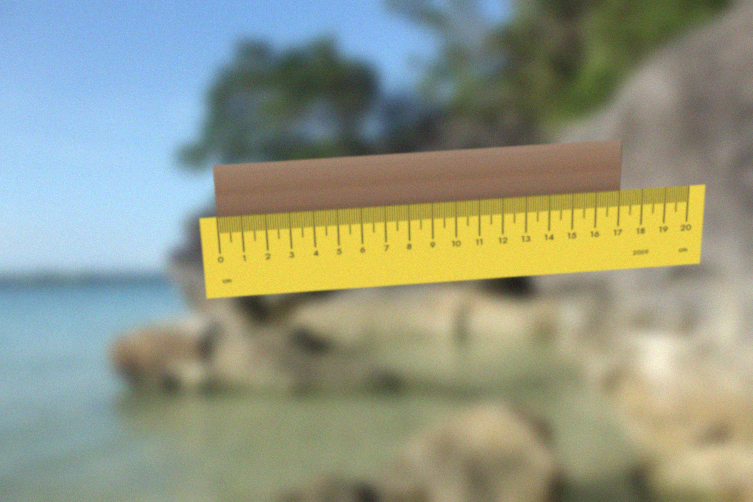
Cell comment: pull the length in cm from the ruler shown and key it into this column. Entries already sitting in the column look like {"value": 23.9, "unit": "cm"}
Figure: {"value": 17, "unit": "cm"}
